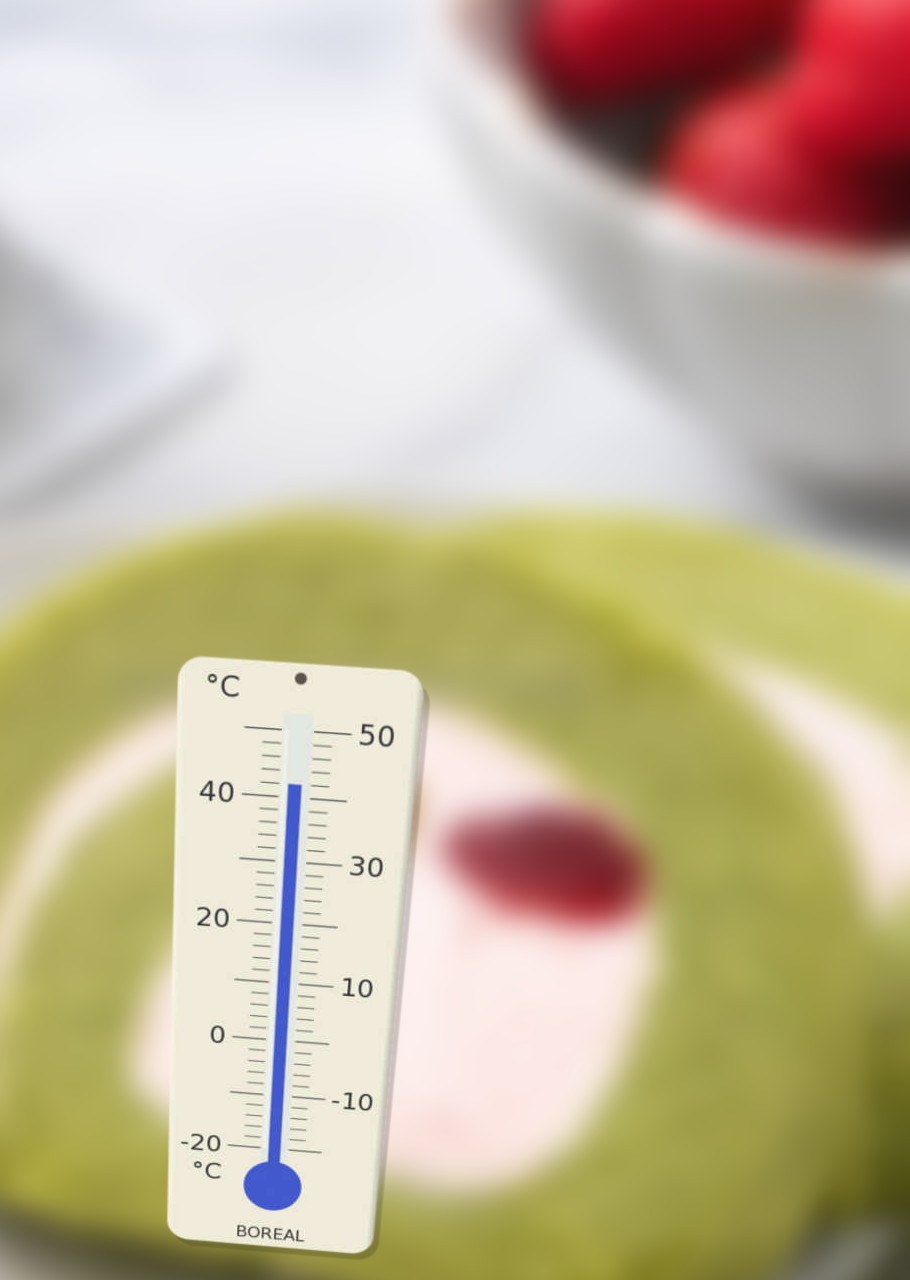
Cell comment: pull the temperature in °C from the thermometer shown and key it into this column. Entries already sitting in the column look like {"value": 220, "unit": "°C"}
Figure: {"value": 42, "unit": "°C"}
